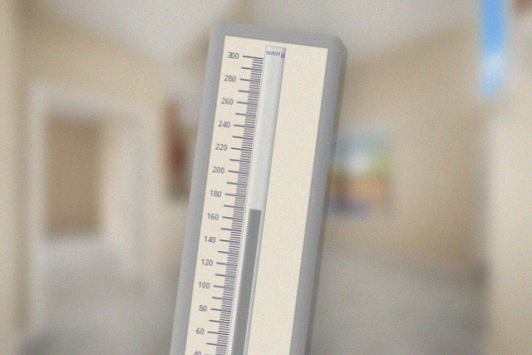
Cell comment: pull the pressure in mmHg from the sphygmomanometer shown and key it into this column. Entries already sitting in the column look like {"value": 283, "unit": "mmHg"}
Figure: {"value": 170, "unit": "mmHg"}
